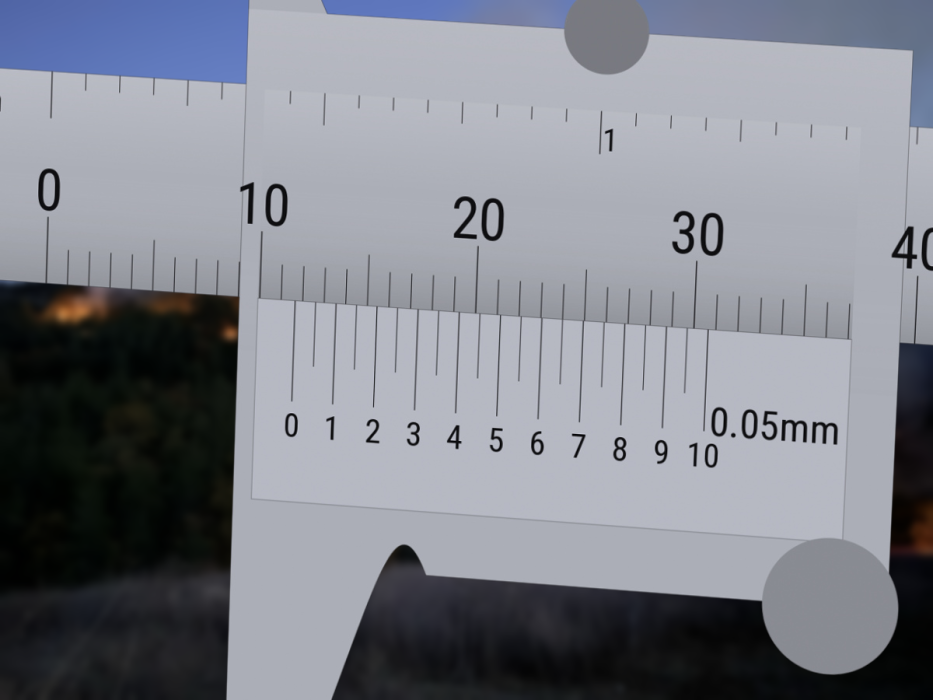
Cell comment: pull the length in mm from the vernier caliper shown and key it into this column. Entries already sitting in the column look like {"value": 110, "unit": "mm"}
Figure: {"value": 11.65, "unit": "mm"}
